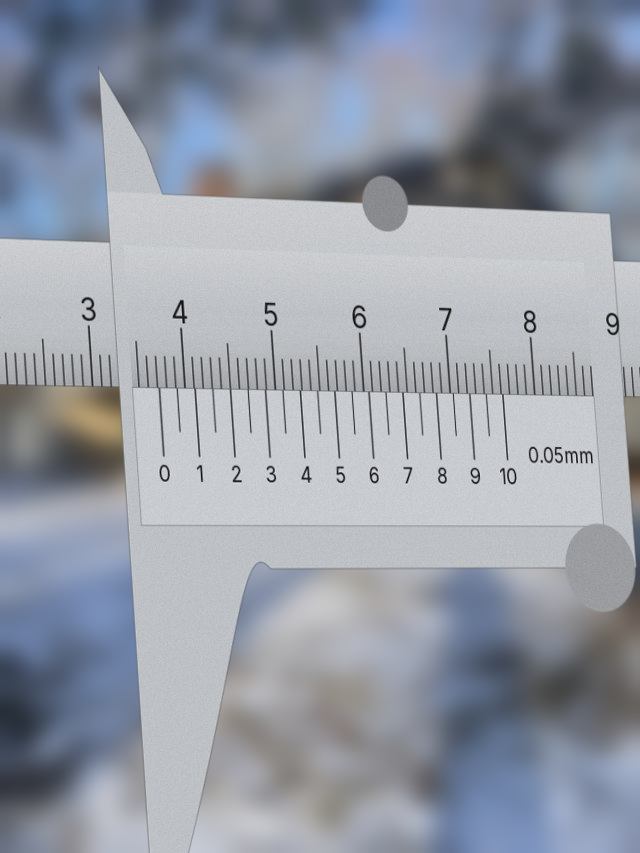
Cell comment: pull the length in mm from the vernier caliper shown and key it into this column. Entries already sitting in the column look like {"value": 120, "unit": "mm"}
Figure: {"value": 37.2, "unit": "mm"}
